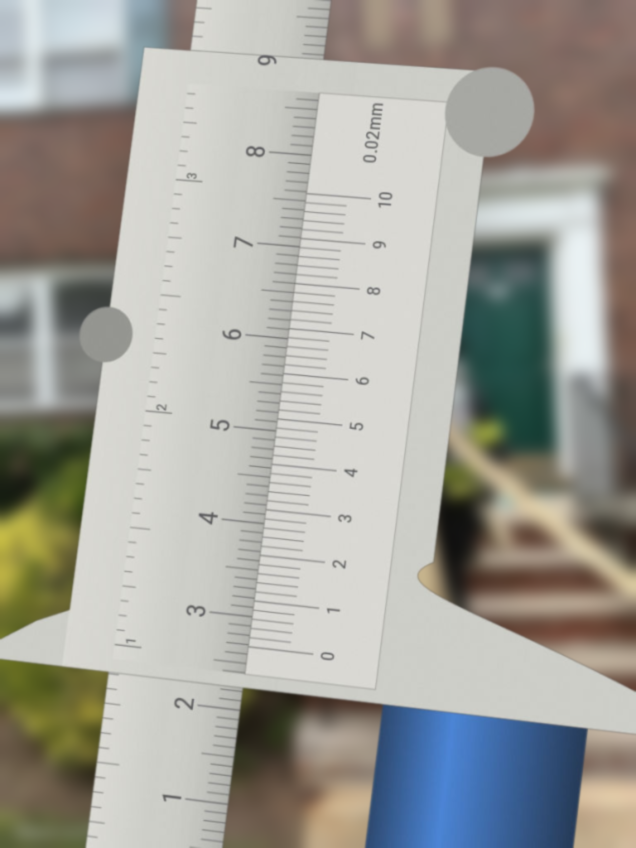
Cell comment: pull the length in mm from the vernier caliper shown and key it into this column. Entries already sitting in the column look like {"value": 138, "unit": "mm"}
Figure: {"value": 26.8, "unit": "mm"}
